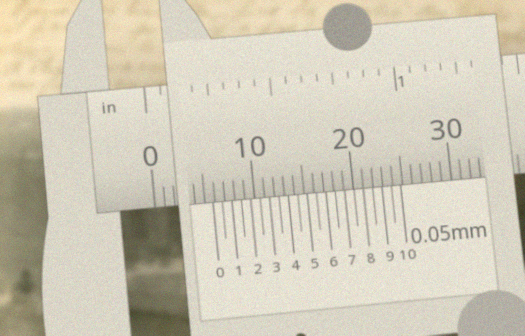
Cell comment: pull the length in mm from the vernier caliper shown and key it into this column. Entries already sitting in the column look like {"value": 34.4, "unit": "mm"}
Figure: {"value": 5.8, "unit": "mm"}
